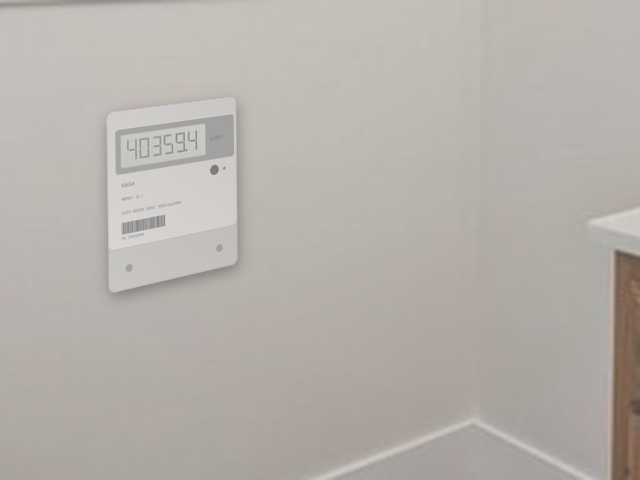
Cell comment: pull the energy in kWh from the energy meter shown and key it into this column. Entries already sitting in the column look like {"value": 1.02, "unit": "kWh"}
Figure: {"value": 40359.4, "unit": "kWh"}
